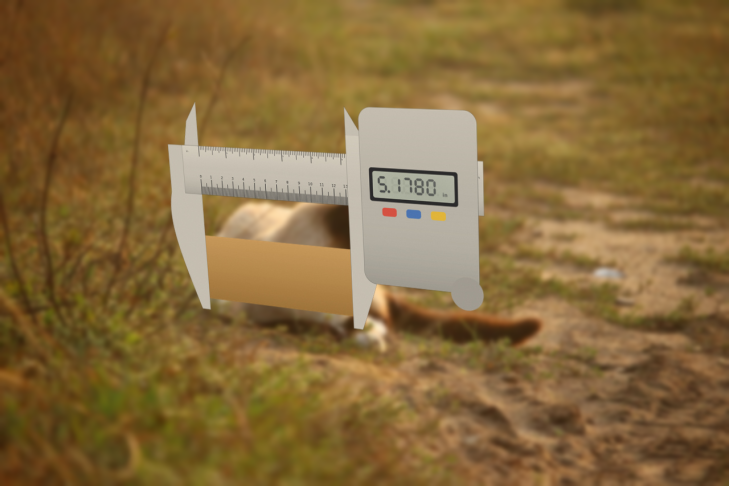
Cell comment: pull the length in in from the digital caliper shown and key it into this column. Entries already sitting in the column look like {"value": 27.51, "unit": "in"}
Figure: {"value": 5.1780, "unit": "in"}
